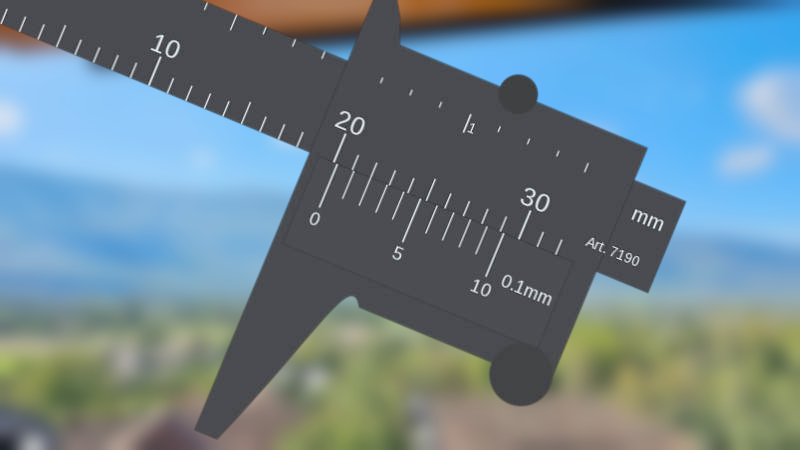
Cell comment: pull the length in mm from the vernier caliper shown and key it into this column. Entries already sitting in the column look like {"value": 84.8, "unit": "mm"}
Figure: {"value": 20.2, "unit": "mm"}
